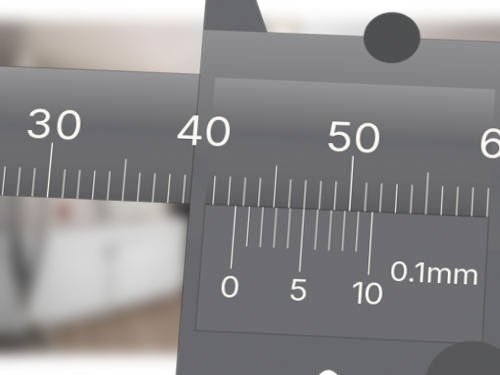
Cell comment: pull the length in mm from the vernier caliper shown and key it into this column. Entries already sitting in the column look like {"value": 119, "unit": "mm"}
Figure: {"value": 42.5, "unit": "mm"}
